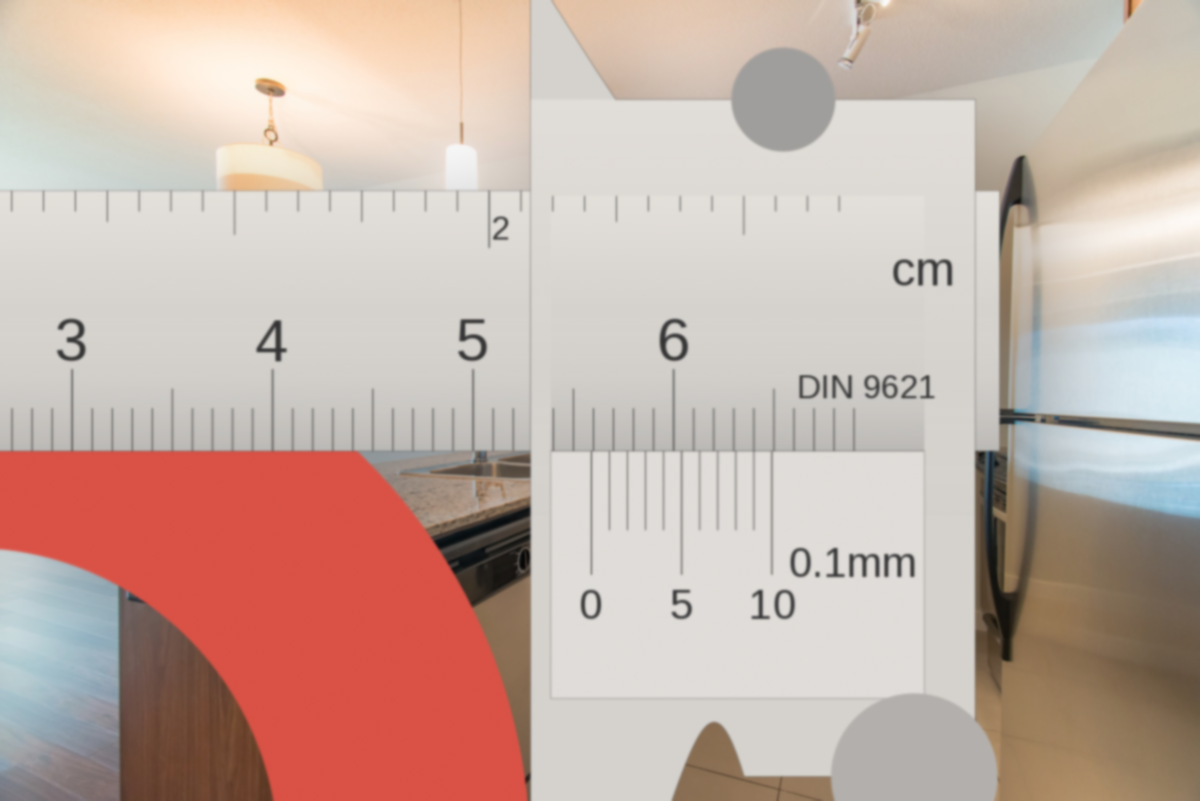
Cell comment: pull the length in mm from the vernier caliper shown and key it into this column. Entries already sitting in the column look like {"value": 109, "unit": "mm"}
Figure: {"value": 55.9, "unit": "mm"}
